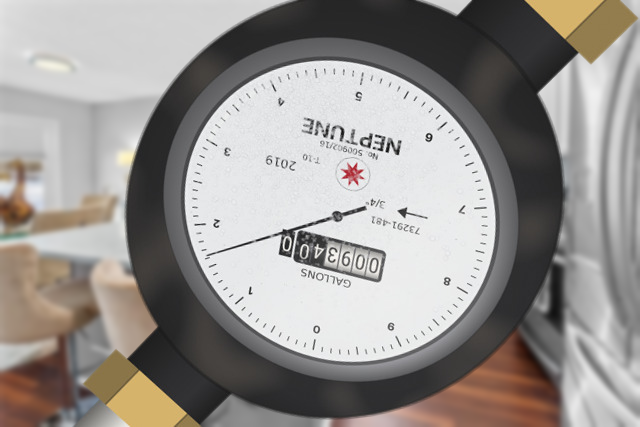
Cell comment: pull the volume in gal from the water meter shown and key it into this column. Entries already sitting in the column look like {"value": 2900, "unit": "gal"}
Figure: {"value": 93401.6, "unit": "gal"}
